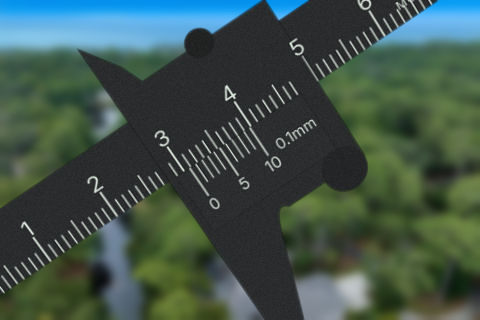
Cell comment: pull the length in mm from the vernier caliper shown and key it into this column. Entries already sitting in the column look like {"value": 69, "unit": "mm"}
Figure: {"value": 30.8, "unit": "mm"}
